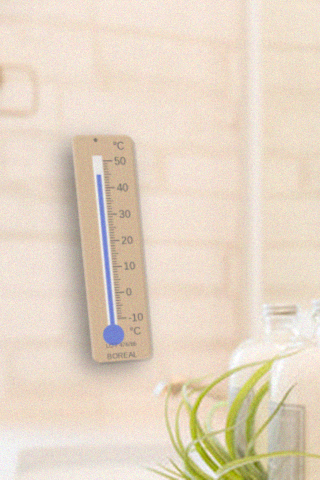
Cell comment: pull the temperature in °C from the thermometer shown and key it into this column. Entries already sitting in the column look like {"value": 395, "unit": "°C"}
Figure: {"value": 45, "unit": "°C"}
